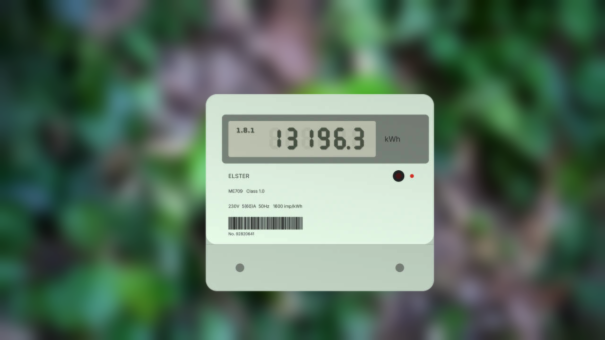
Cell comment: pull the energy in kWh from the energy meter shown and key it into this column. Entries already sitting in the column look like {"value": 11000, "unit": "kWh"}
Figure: {"value": 13196.3, "unit": "kWh"}
